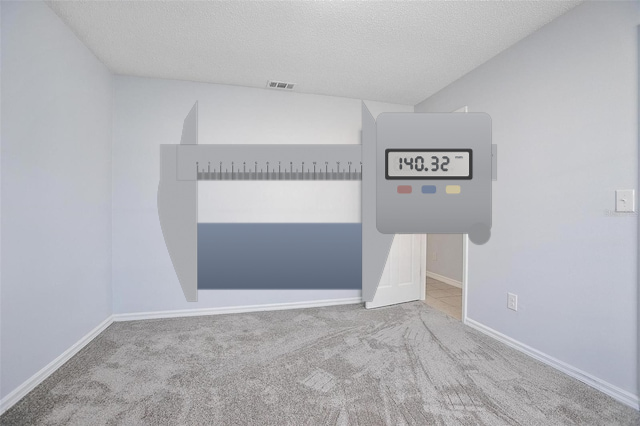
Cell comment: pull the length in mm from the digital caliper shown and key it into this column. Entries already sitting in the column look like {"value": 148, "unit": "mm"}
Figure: {"value": 140.32, "unit": "mm"}
